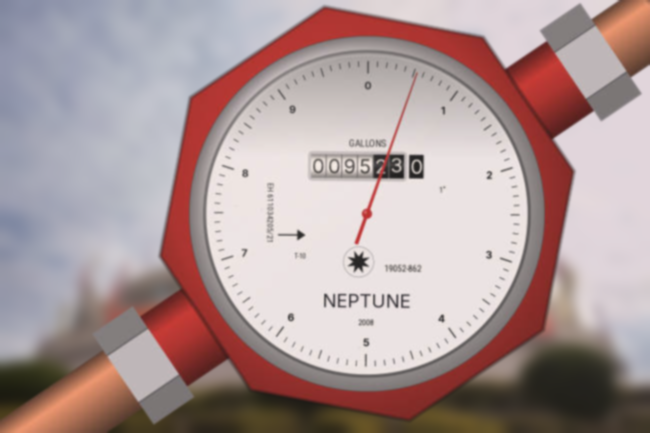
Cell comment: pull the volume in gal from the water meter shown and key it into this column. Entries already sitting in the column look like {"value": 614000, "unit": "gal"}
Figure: {"value": 95230.5, "unit": "gal"}
